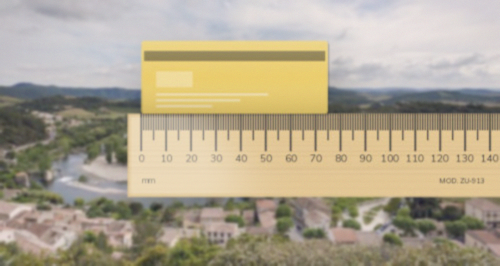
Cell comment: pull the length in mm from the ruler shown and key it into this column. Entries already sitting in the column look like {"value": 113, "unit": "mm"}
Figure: {"value": 75, "unit": "mm"}
